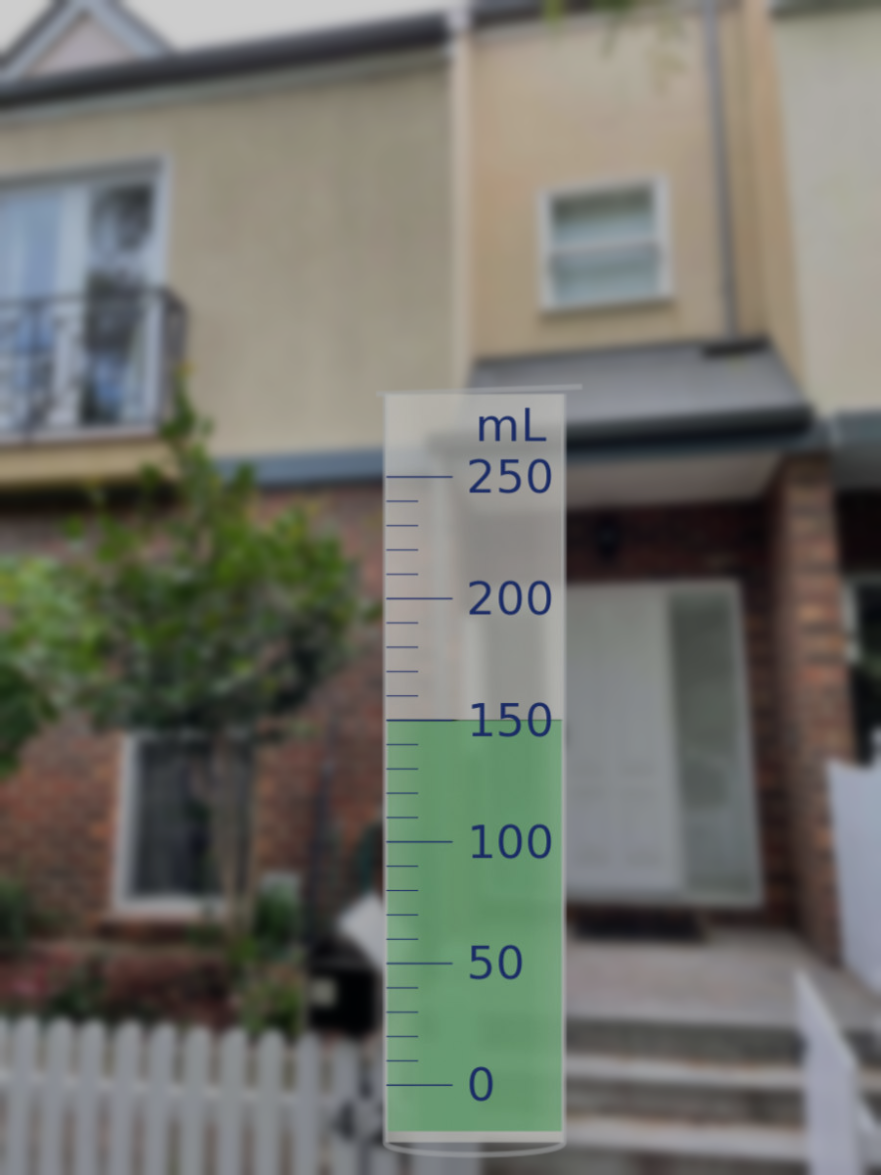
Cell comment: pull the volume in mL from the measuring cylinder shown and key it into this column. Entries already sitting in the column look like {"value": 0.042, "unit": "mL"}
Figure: {"value": 150, "unit": "mL"}
